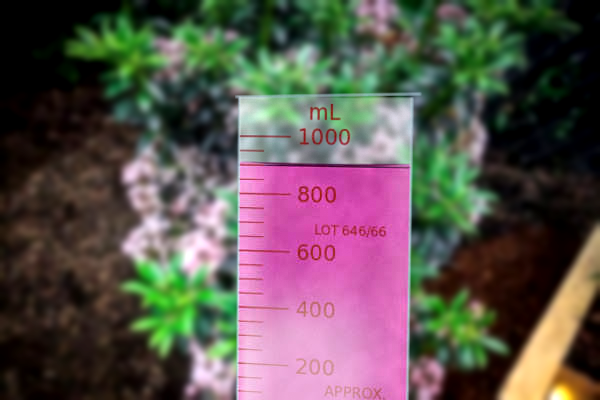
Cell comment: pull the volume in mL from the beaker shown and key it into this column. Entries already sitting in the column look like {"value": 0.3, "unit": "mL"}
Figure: {"value": 900, "unit": "mL"}
